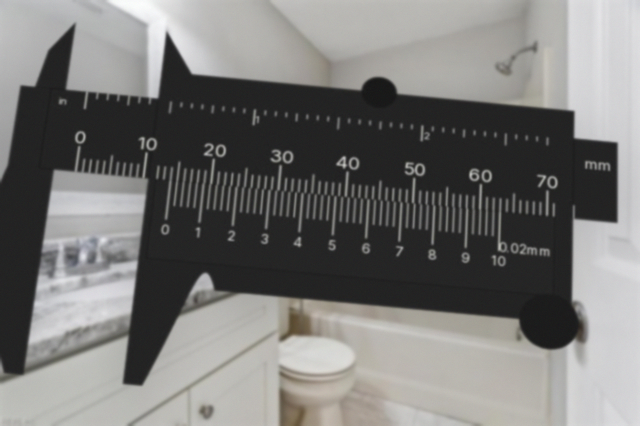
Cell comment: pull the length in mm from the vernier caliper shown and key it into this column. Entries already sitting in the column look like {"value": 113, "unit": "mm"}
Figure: {"value": 14.0, "unit": "mm"}
